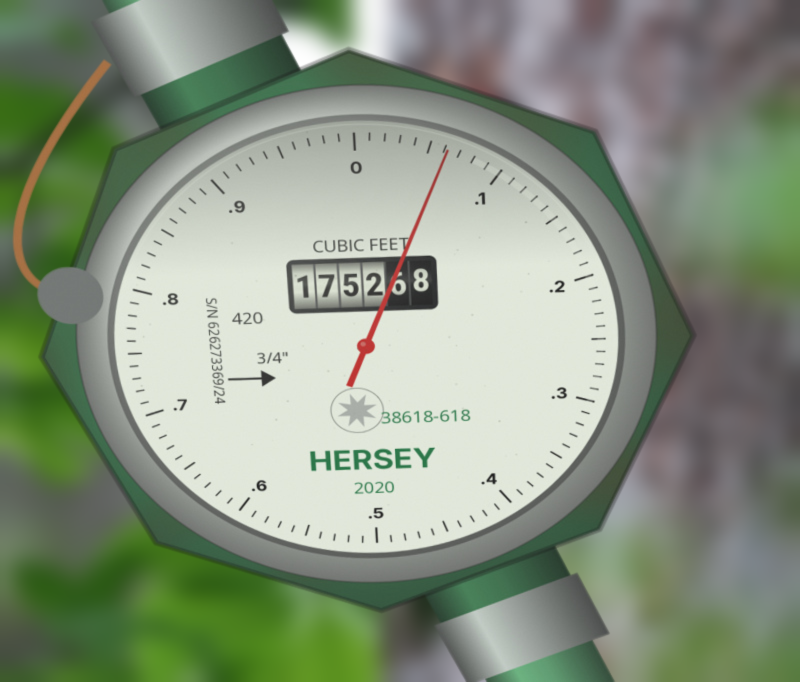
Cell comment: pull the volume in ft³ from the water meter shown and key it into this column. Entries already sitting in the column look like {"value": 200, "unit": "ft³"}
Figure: {"value": 175268.06, "unit": "ft³"}
